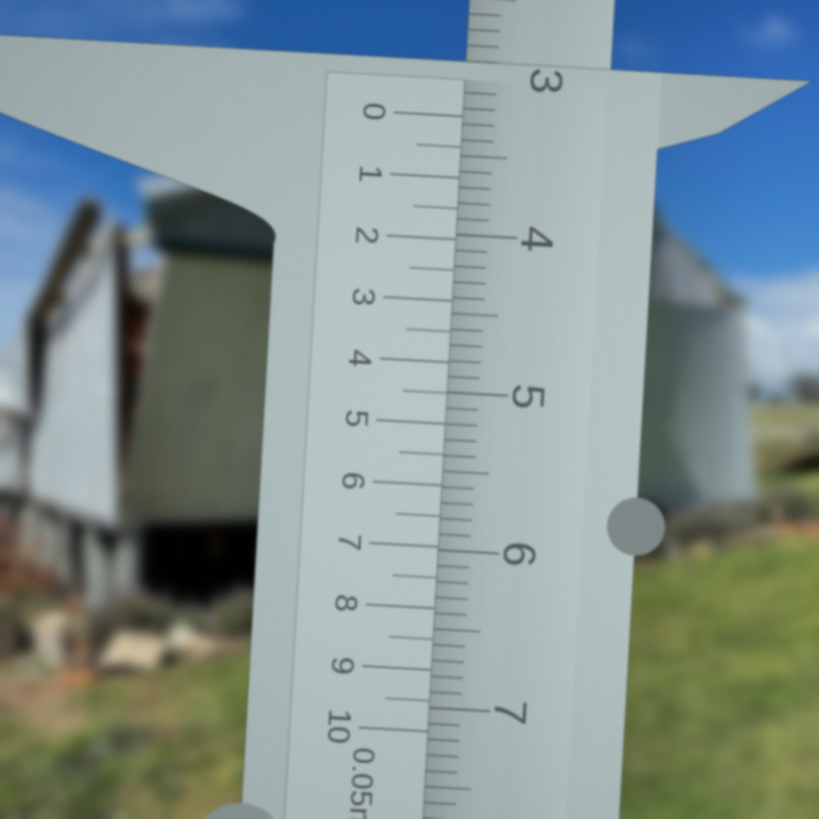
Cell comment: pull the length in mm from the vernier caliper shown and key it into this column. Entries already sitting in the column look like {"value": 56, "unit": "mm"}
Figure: {"value": 32.5, "unit": "mm"}
